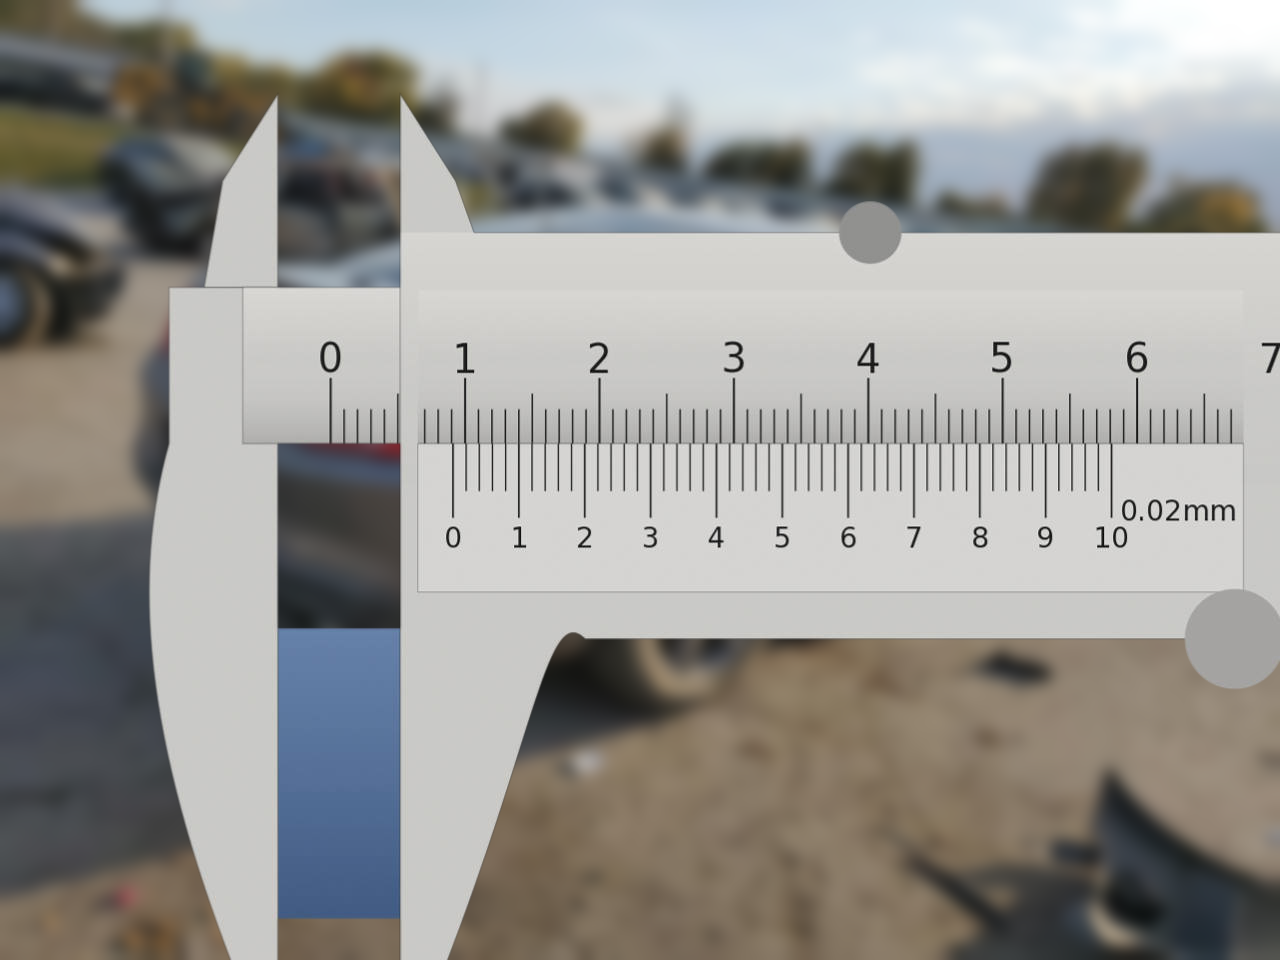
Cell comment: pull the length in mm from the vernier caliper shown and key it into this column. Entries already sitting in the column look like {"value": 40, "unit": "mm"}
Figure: {"value": 9.1, "unit": "mm"}
